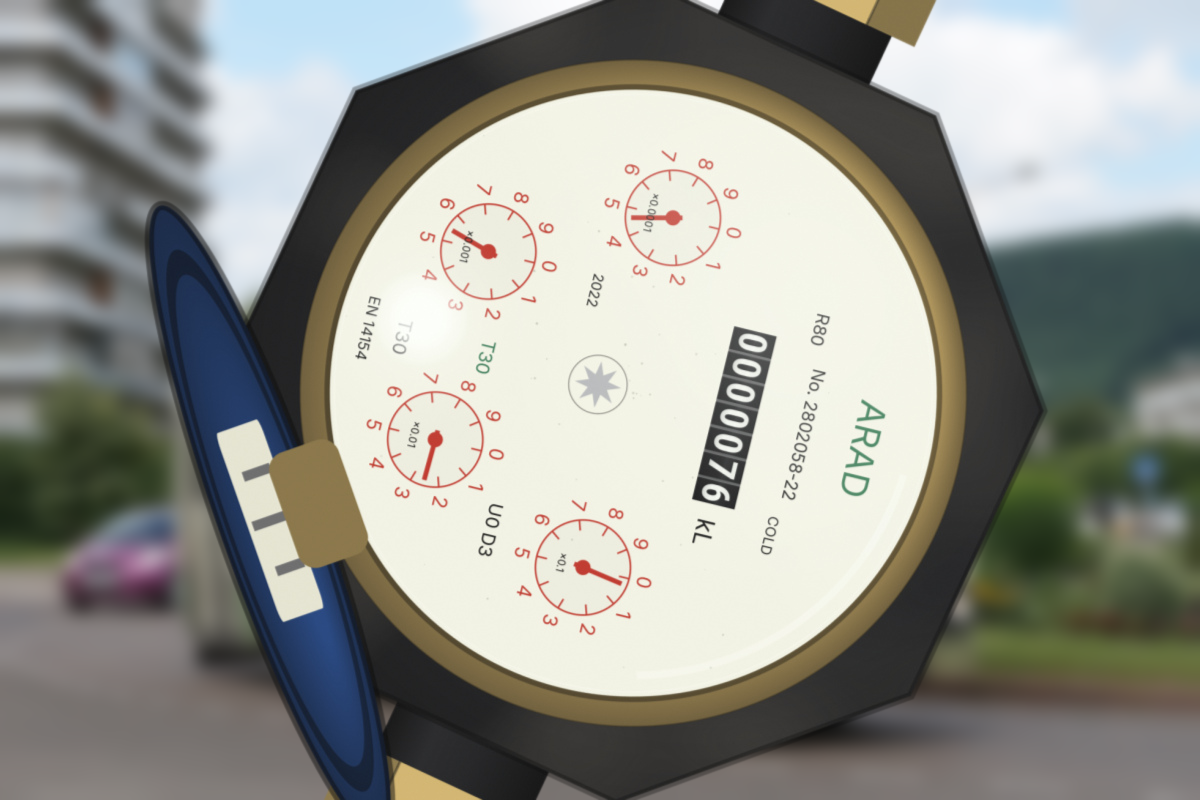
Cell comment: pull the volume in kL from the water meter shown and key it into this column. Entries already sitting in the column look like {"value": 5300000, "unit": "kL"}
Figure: {"value": 76.0254, "unit": "kL"}
